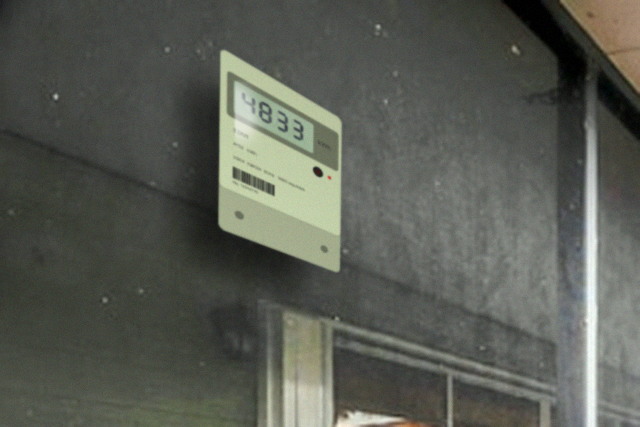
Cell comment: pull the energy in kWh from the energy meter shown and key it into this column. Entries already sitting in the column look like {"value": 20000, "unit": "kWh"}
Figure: {"value": 4833, "unit": "kWh"}
